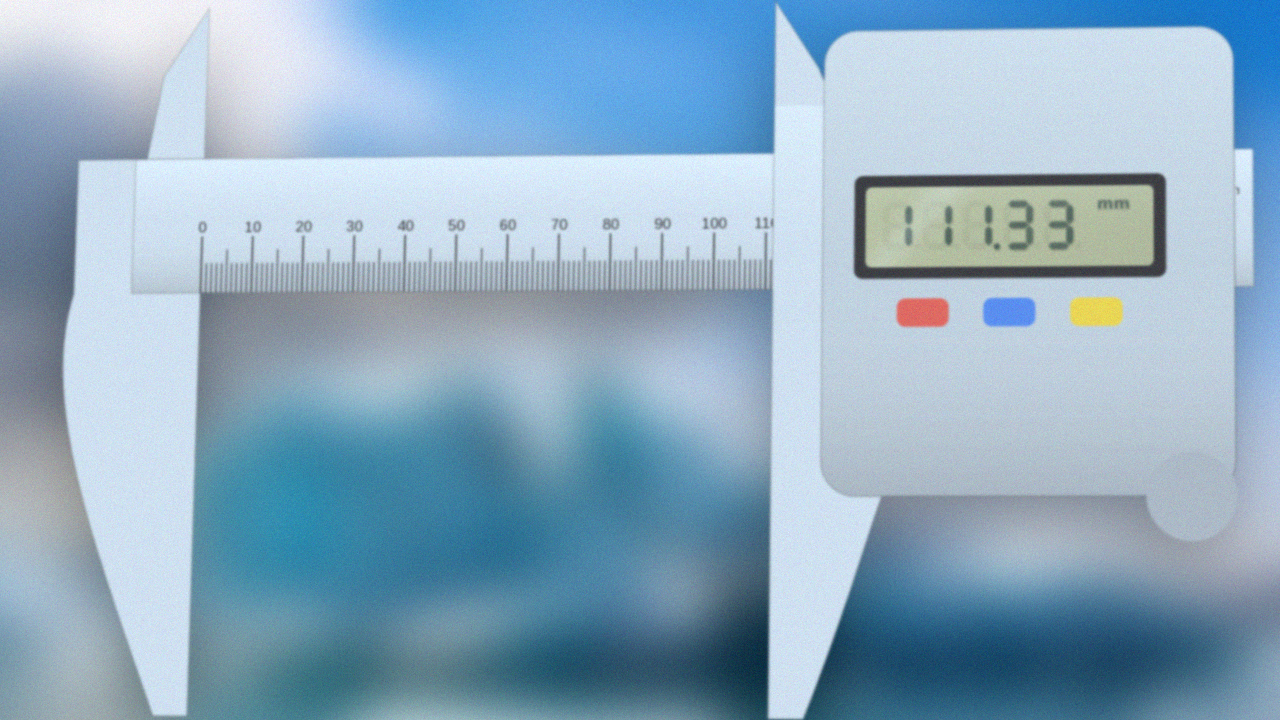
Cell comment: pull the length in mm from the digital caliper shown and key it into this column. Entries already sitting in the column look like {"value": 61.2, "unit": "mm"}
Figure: {"value": 111.33, "unit": "mm"}
